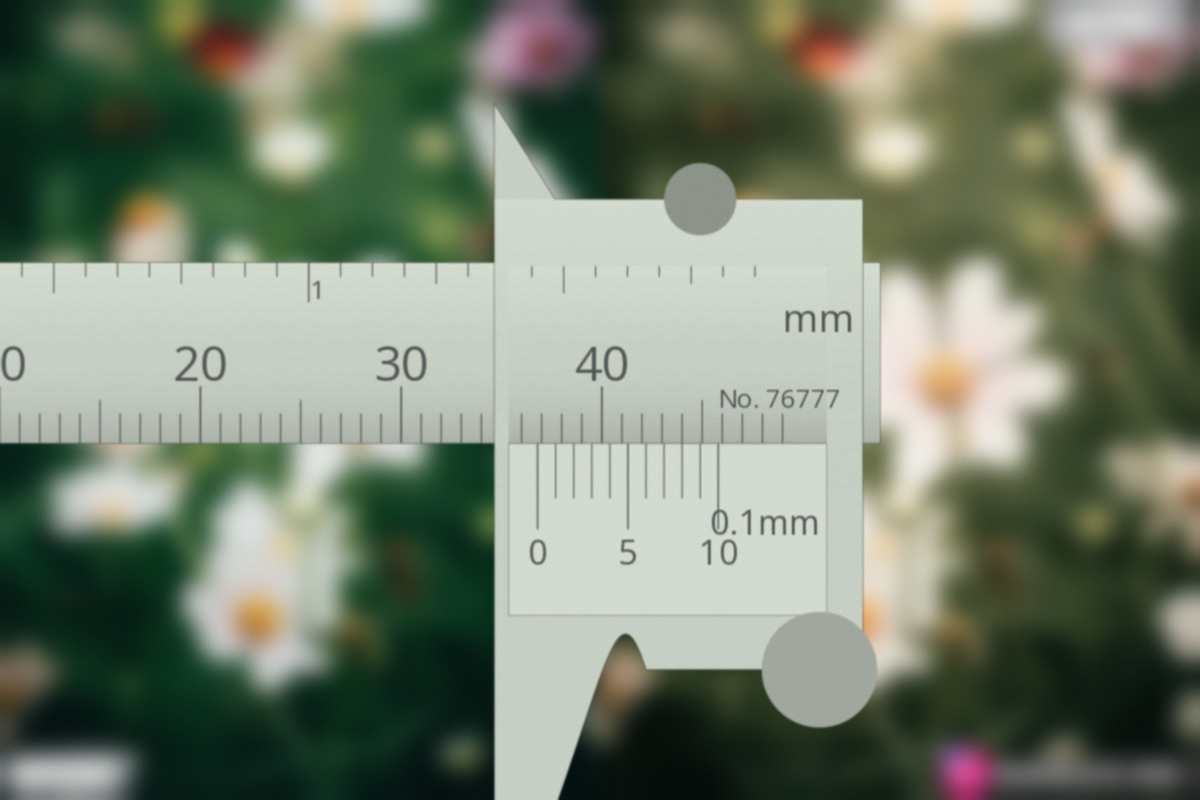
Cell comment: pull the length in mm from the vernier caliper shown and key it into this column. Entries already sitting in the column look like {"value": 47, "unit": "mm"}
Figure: {"value": 36.8, "unit": "mm"}
